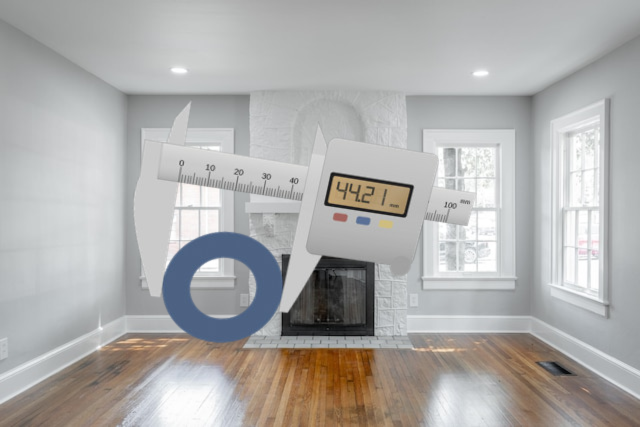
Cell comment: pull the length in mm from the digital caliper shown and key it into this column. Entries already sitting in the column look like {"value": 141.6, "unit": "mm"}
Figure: {"value": 44.21, "unit": "mm"}
